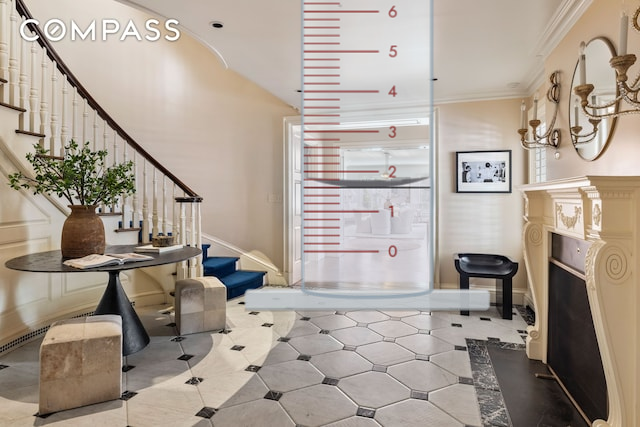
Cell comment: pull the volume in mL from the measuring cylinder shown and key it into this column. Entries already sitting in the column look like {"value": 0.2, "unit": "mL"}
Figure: {"value": 1.6, "unit": "mL"}
